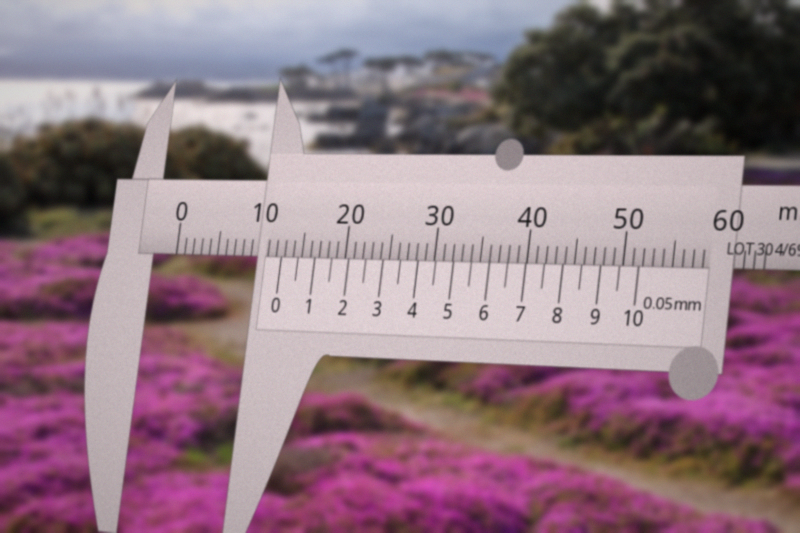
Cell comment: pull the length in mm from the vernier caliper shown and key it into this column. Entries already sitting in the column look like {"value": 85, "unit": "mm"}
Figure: {"value": 12.6, "unit": "mm"}
